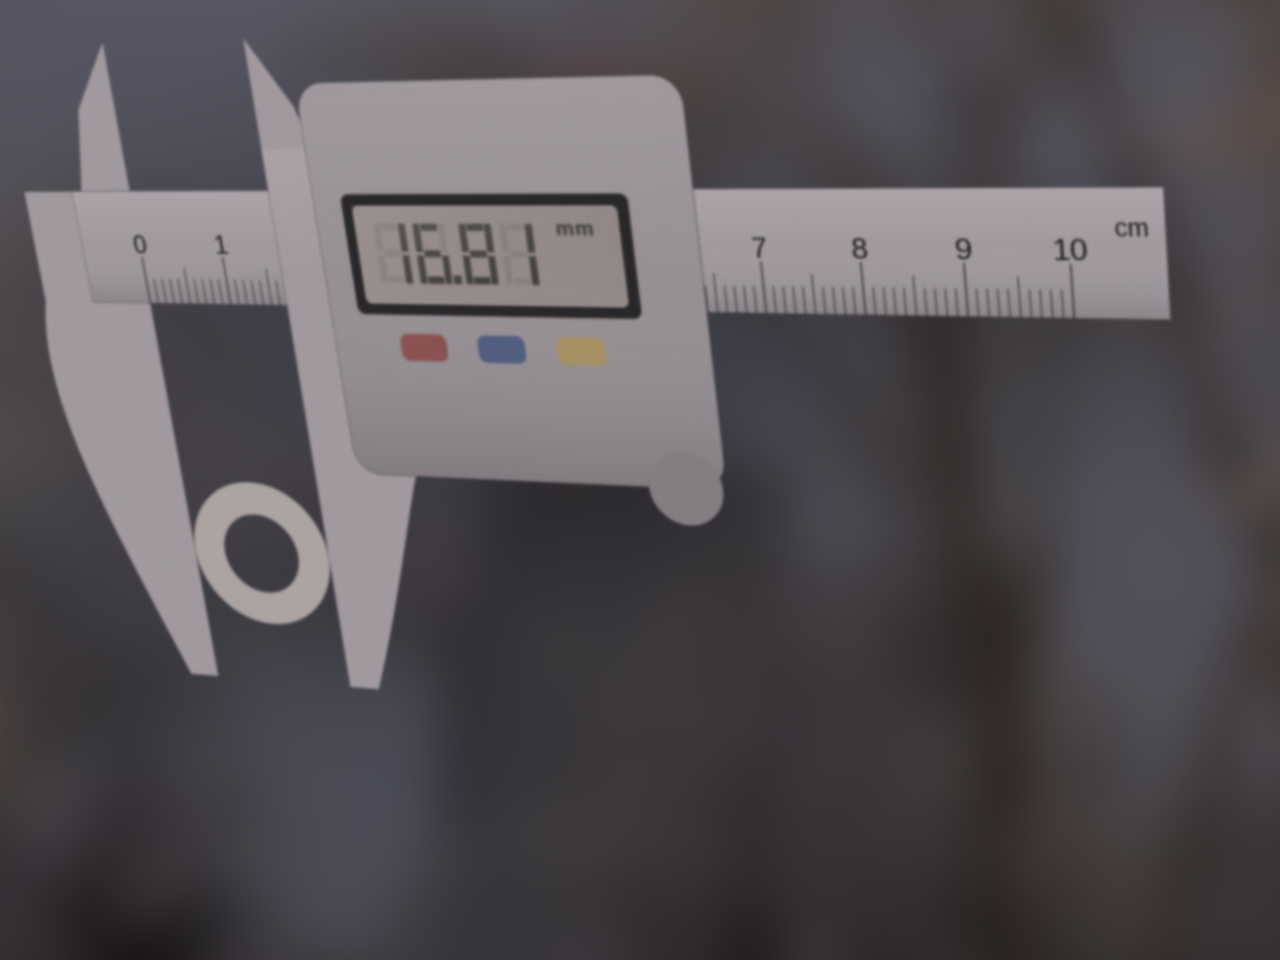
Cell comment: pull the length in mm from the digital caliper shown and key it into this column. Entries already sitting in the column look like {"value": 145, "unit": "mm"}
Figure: {"value": 16.81, "unit": "mm"}
